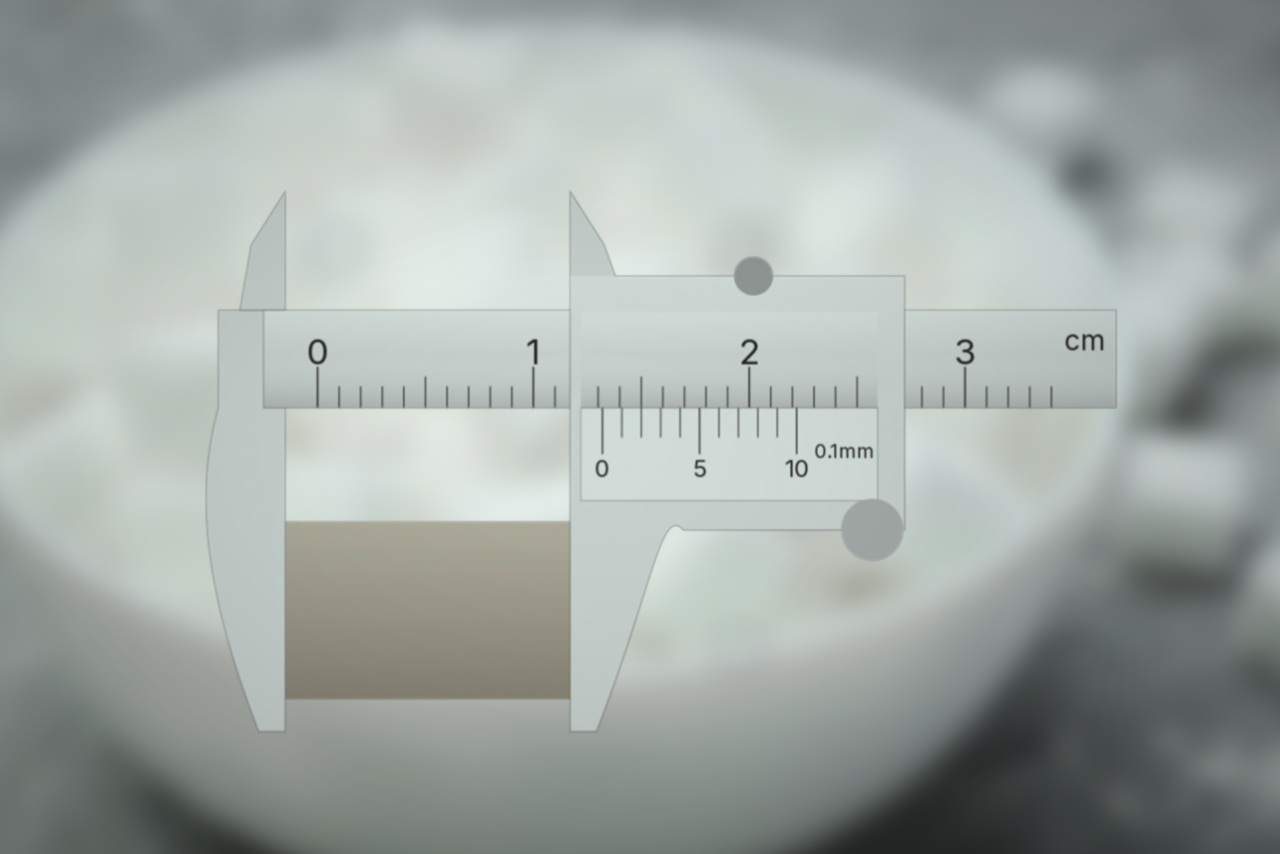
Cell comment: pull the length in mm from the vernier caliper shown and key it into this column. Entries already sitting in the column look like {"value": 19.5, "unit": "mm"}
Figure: {"value": 13.2, "unit": "mm"}
